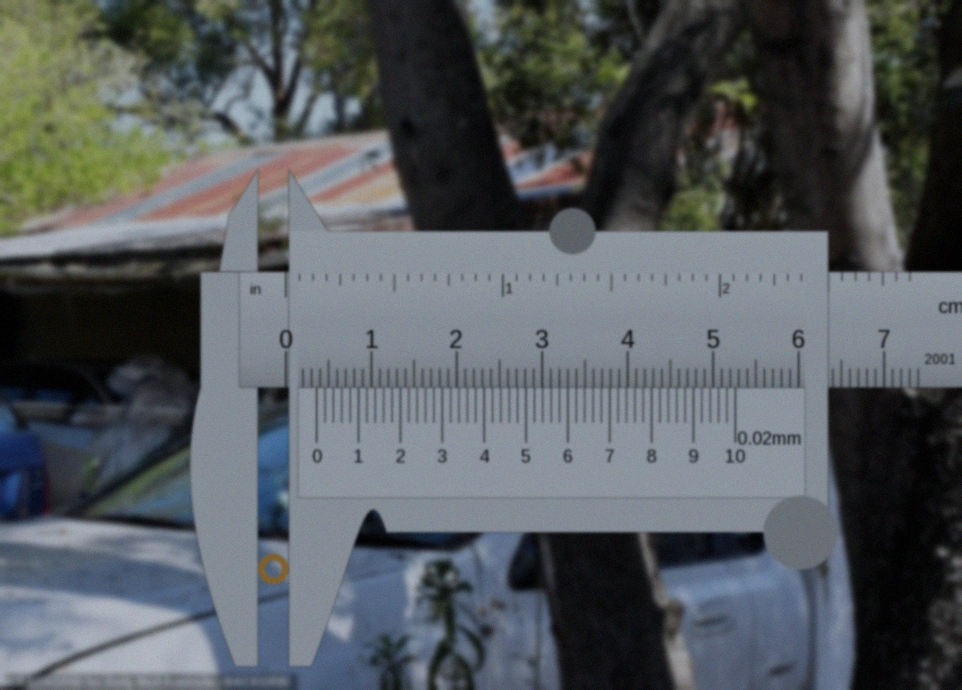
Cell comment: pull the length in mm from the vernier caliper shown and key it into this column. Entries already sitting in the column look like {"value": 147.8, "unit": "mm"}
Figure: {"value": 3.6, "unit": "mm"}
